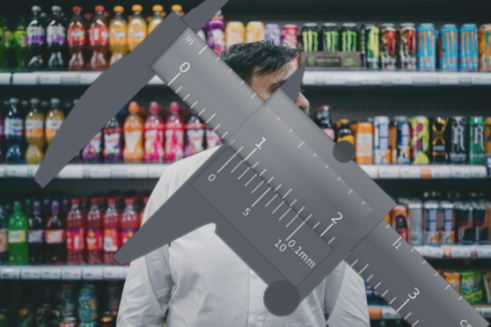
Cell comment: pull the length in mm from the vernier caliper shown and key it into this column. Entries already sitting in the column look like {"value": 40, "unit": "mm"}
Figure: {"value": 9.0, "unit": "mm"}
